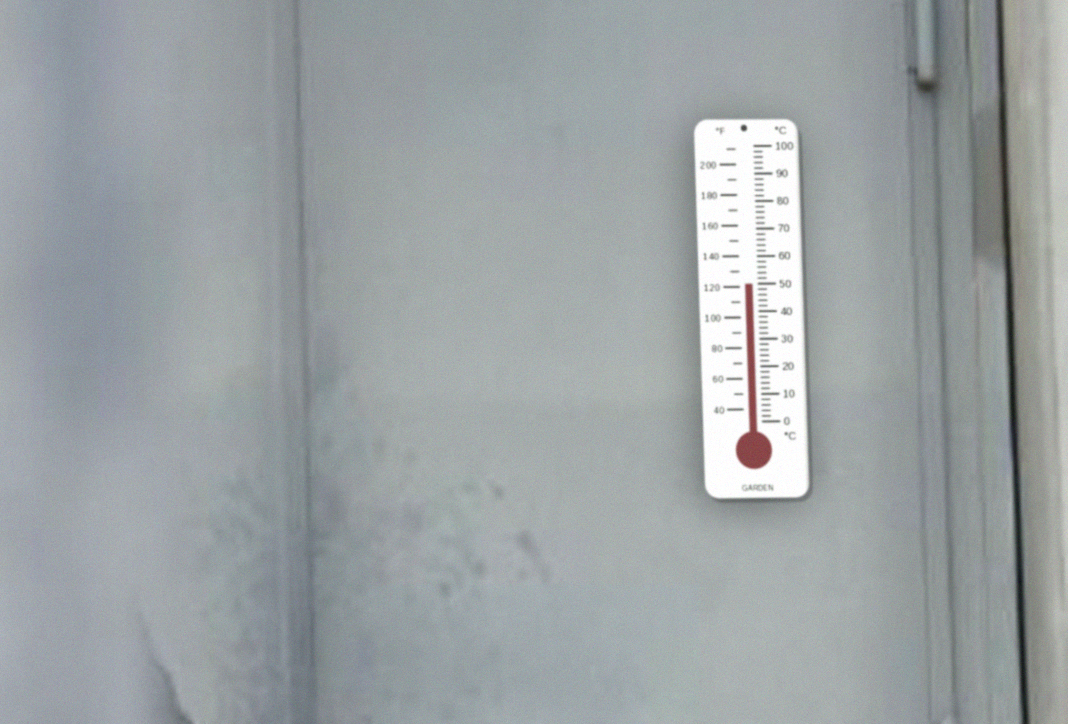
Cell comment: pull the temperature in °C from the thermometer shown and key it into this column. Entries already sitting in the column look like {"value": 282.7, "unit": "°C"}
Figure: {"value": 50, "unit": "°C"}
